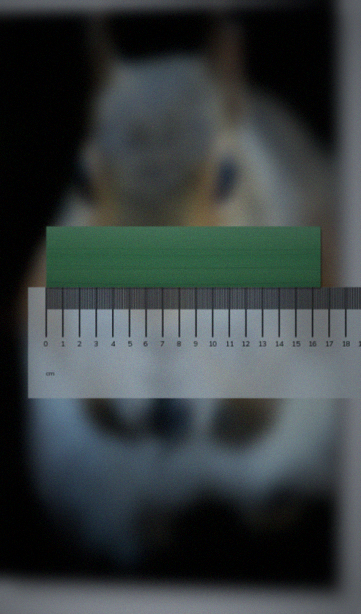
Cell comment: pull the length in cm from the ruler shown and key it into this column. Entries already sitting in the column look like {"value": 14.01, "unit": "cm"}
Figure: {"value": 16.5, "unit": "cm"}
